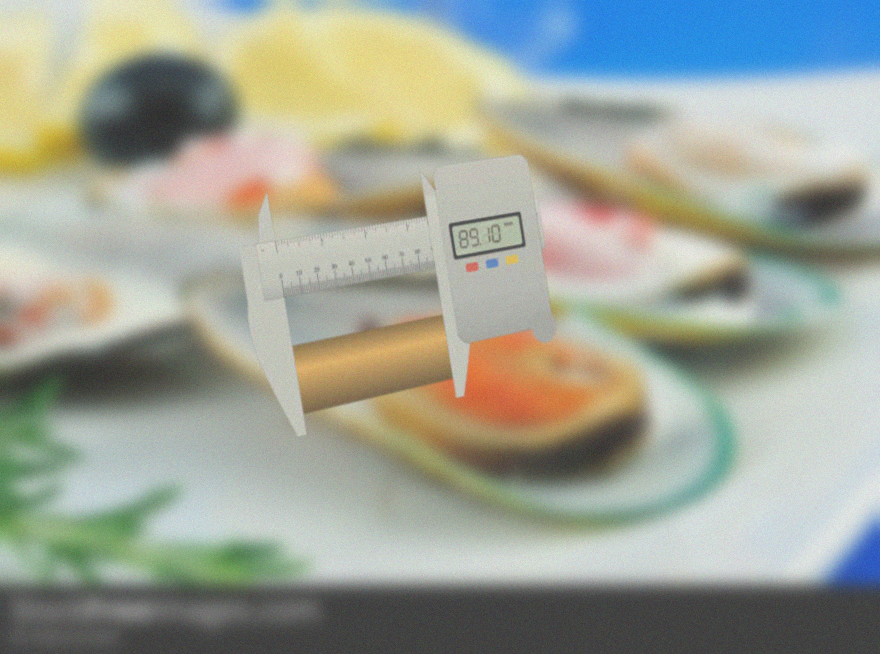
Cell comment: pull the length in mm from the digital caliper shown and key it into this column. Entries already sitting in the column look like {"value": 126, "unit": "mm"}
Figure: {"value": 89.10, "unit": "mm"}
